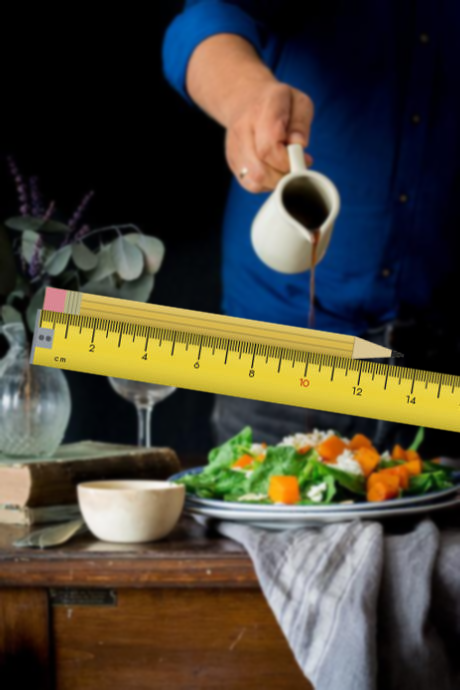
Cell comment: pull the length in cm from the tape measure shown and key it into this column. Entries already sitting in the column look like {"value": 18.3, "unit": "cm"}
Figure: {"value": 13.5, "unit": "cm"}
